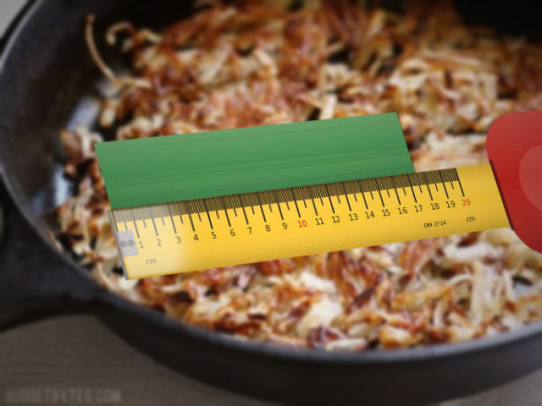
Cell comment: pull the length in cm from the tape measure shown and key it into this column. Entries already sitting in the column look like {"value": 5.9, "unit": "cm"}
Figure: {"value": 17.5, "unit": "cm"}
